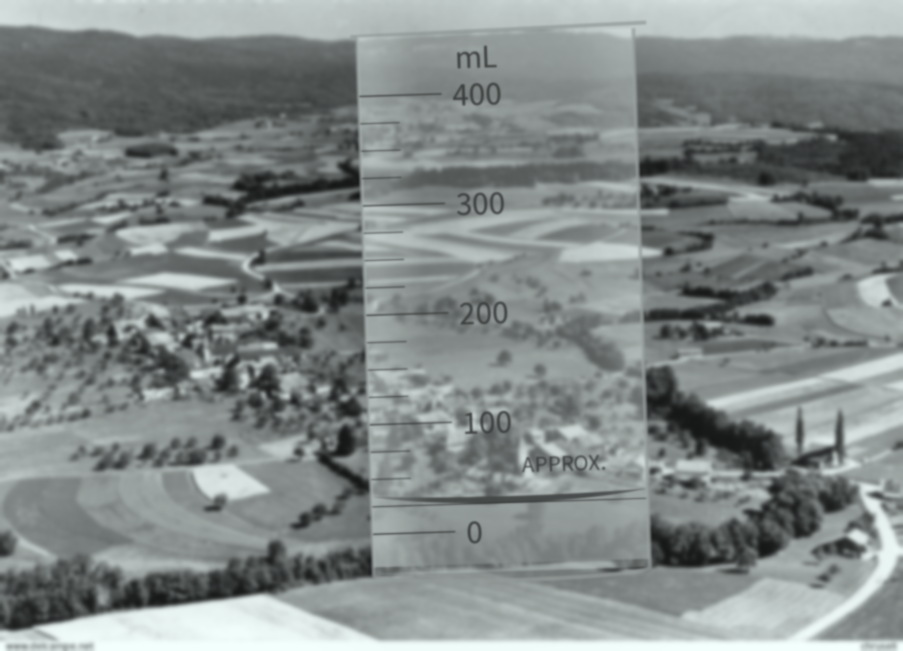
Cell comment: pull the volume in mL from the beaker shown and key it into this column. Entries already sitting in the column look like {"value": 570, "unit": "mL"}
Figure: {"value": 25, "unit": "mL"}
